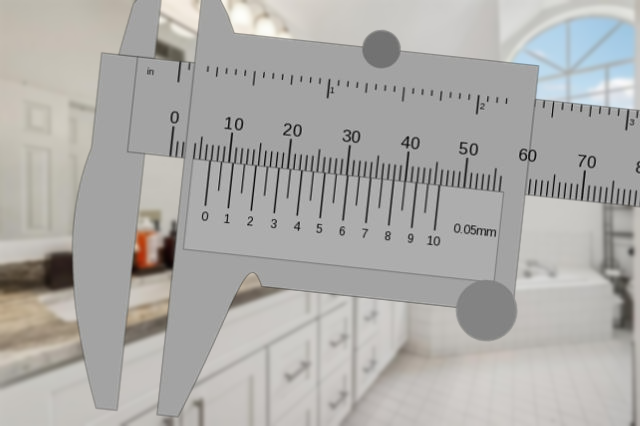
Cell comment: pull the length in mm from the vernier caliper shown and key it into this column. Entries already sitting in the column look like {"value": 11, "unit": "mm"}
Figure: {"value": 6.8, "unit": "mm"}
